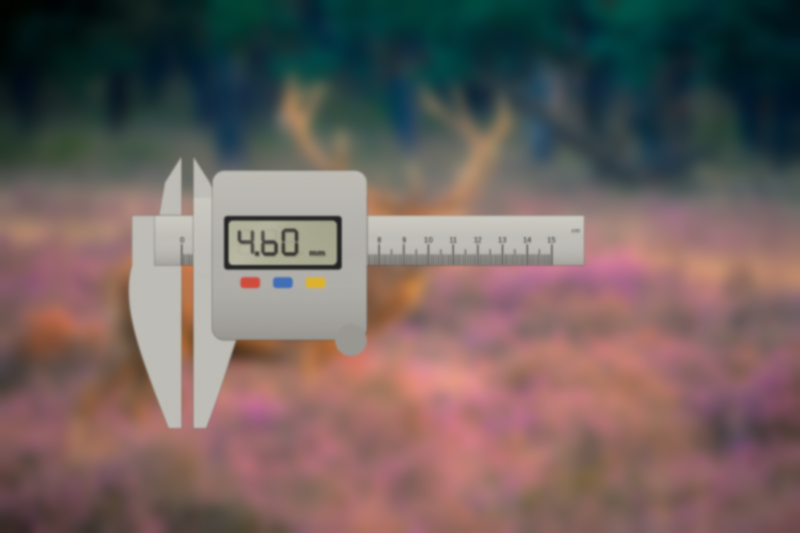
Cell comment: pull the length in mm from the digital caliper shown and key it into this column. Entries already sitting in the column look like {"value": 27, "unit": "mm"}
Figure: {"value": 4.60, "unit": "mm"}
